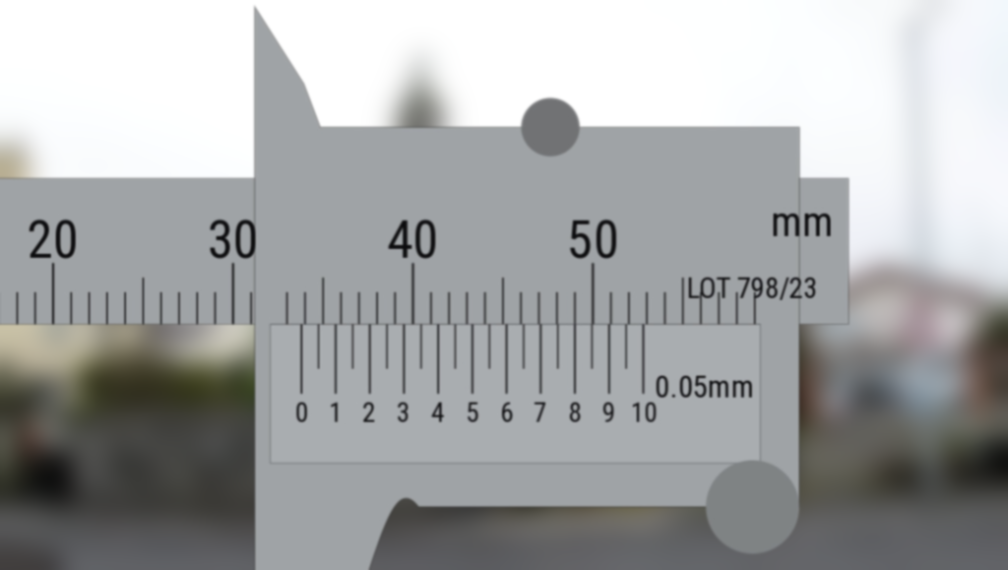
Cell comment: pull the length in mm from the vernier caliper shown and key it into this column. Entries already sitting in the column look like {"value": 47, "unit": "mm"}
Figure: {"value": 33.8, "unit": "mm"}
